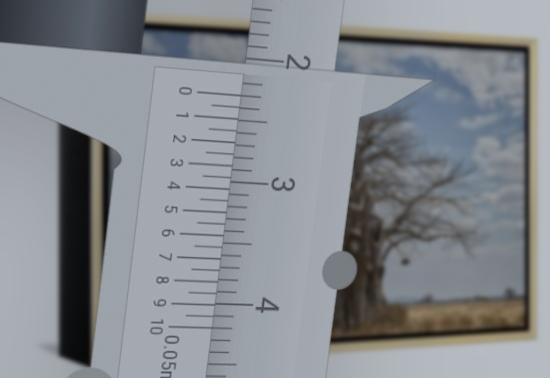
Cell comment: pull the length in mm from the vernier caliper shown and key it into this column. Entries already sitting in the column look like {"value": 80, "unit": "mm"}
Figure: {"value": 23.0, "unit": "mm"}
